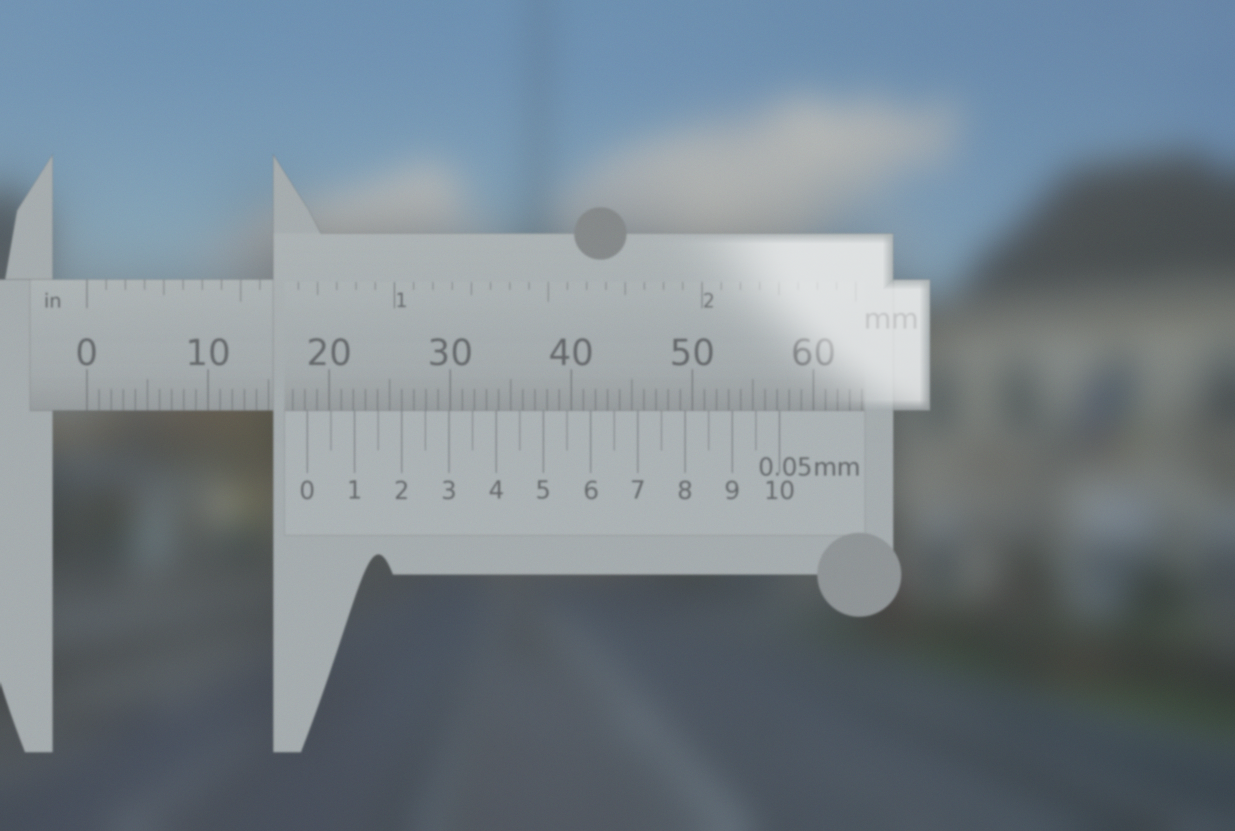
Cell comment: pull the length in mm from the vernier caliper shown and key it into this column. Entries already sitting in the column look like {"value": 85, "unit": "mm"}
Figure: {"value": 18.2, "unit": "mm"}
